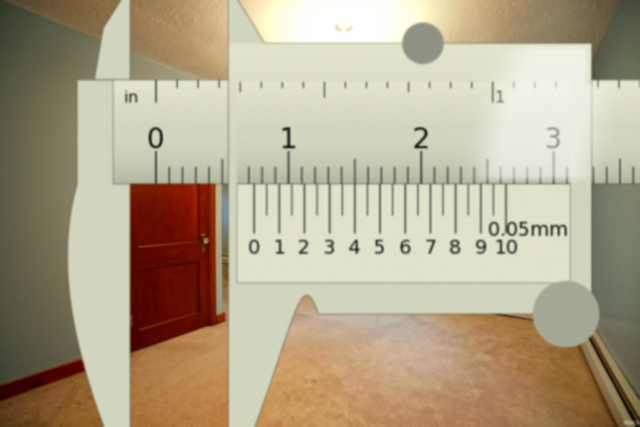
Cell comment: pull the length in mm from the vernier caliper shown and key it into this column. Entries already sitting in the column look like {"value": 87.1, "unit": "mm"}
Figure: {"value": 7.4, "unit": "mm"}
